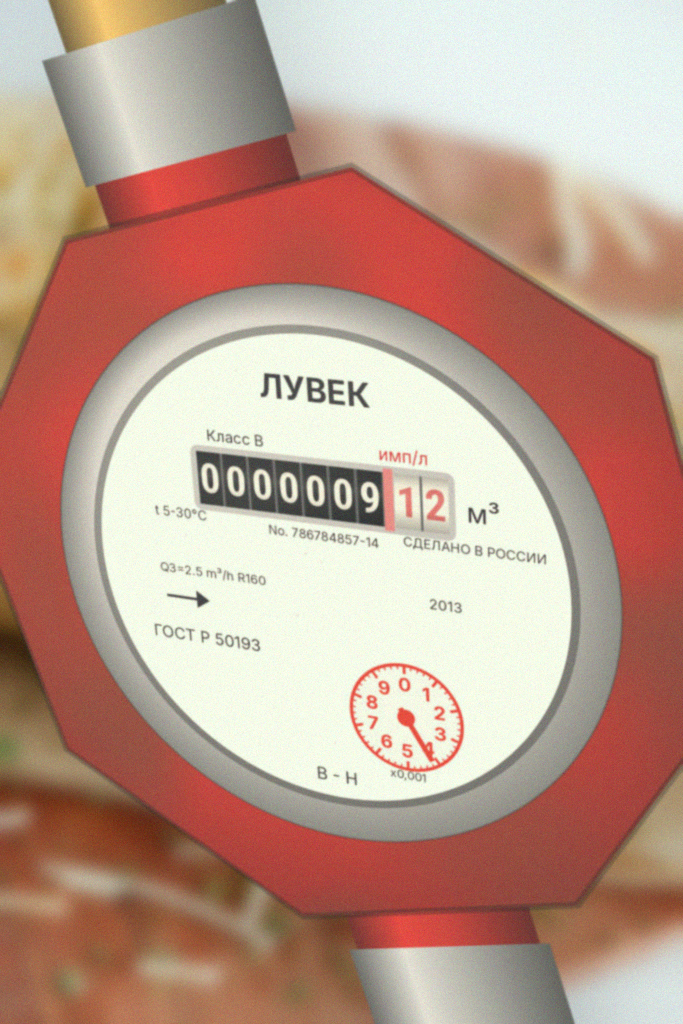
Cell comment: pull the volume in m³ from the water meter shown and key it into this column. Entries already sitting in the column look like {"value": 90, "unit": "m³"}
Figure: {"value": 9.124, "unit": "m³"}
